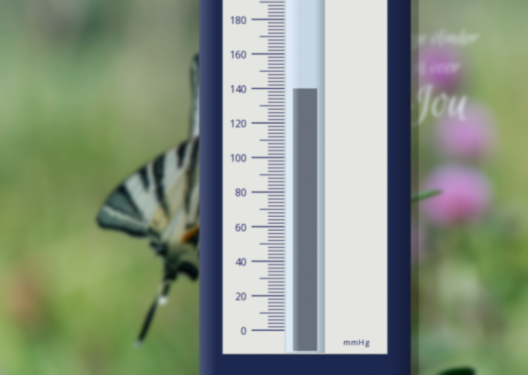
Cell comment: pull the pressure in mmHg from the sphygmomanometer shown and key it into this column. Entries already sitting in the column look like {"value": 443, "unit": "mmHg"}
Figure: {"value": 140, "unit": "mmHg"}
